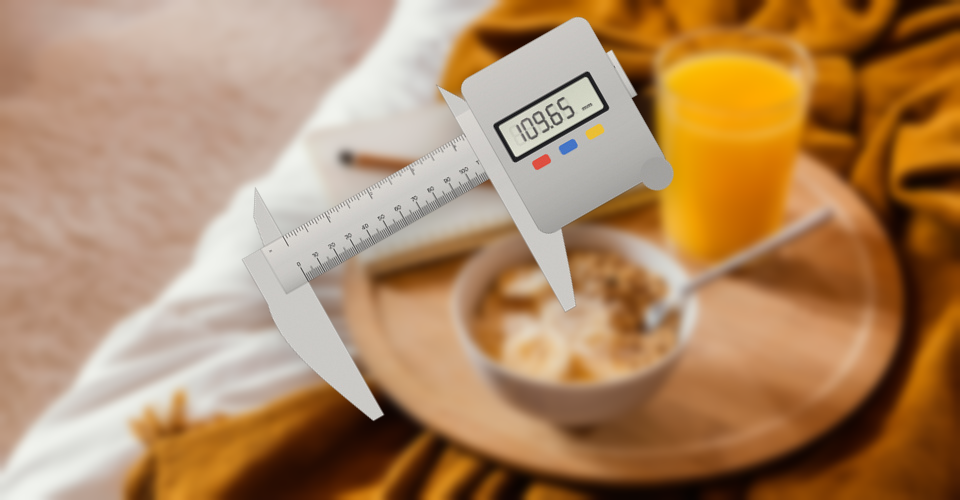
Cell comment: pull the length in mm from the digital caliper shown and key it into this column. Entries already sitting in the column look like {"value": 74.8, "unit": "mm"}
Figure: {"value": 109.65, "unit": "mm"}
